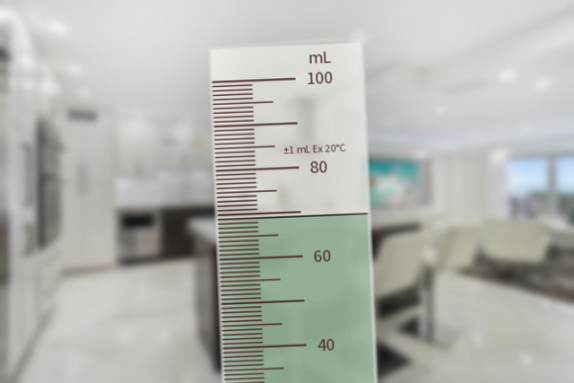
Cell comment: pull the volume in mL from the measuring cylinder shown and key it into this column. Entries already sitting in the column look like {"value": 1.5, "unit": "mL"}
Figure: {"value": 69, "unit": "mL"}
